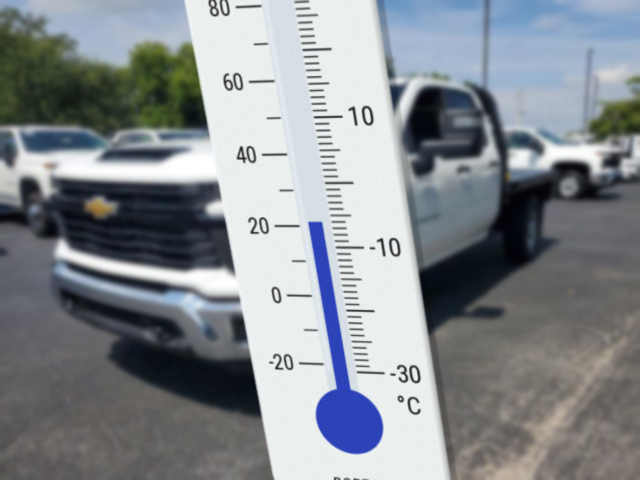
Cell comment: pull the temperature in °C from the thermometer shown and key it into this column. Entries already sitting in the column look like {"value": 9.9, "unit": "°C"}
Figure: {"value": -6, "unit": "°C"}
